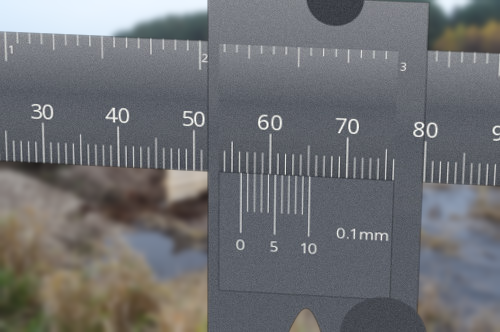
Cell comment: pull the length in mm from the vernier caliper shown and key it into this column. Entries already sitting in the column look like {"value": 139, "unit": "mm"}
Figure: {"value": 56.2, "unit": "mm"}
